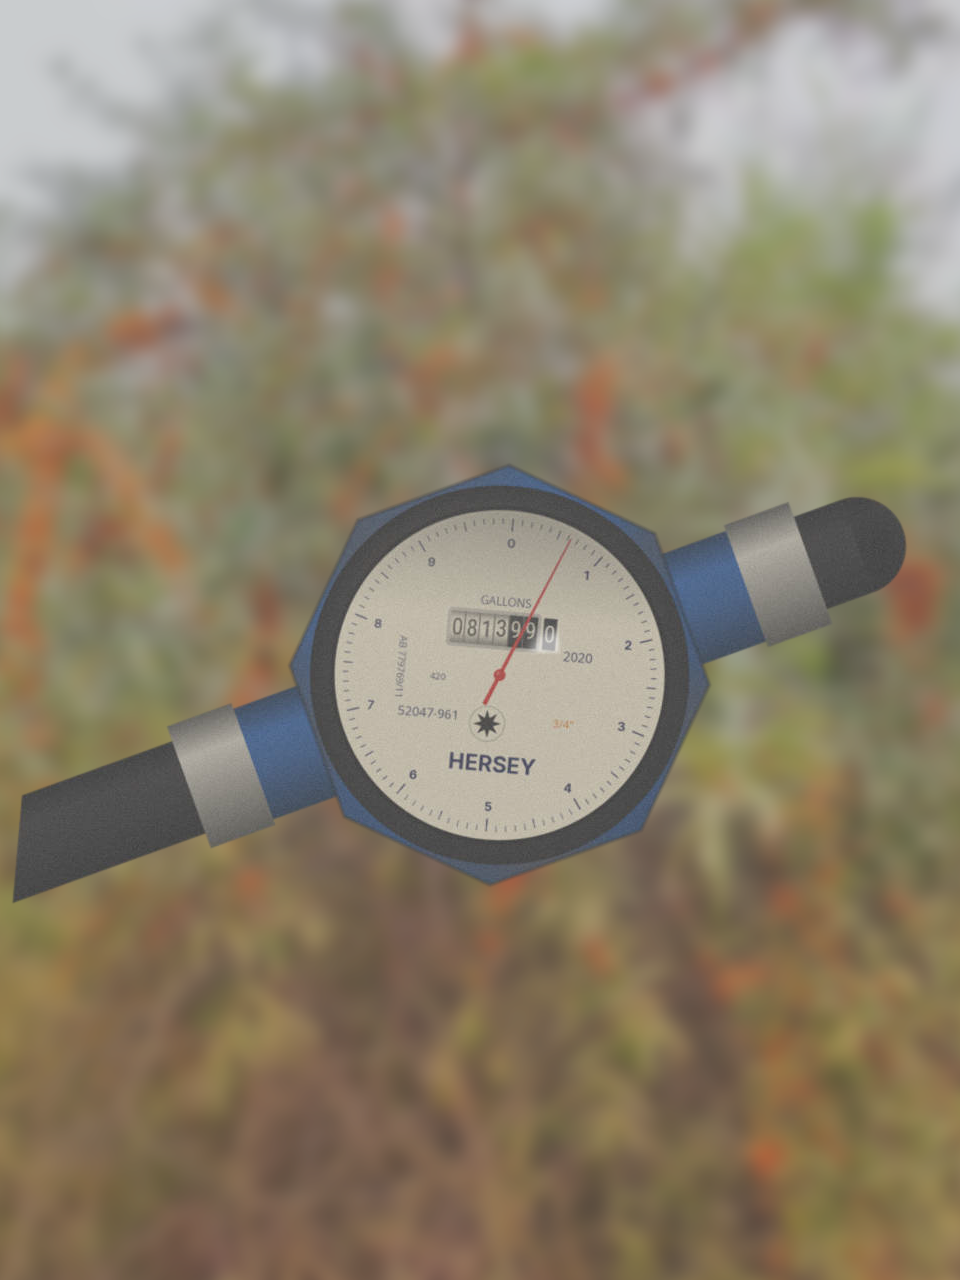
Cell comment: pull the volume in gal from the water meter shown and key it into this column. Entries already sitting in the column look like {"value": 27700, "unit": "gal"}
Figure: {"value": 813990.6, "unit": "gal"}
